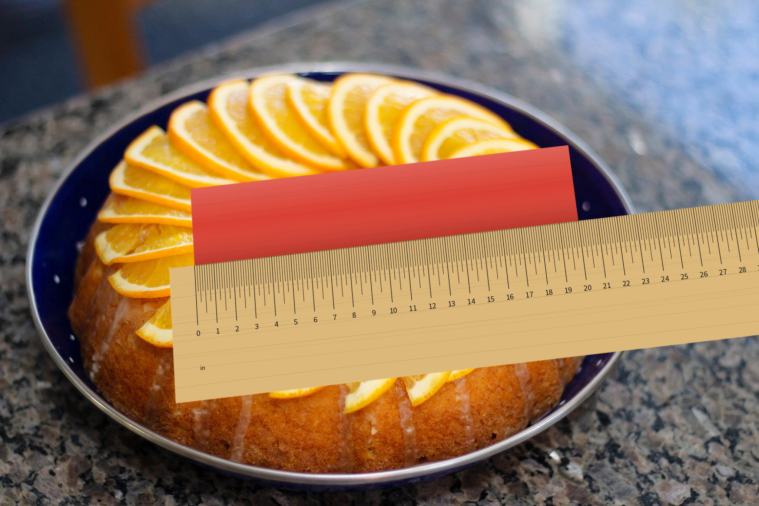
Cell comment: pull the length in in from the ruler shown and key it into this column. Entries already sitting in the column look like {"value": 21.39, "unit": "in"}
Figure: {"value": 20, "unit": "in"}
